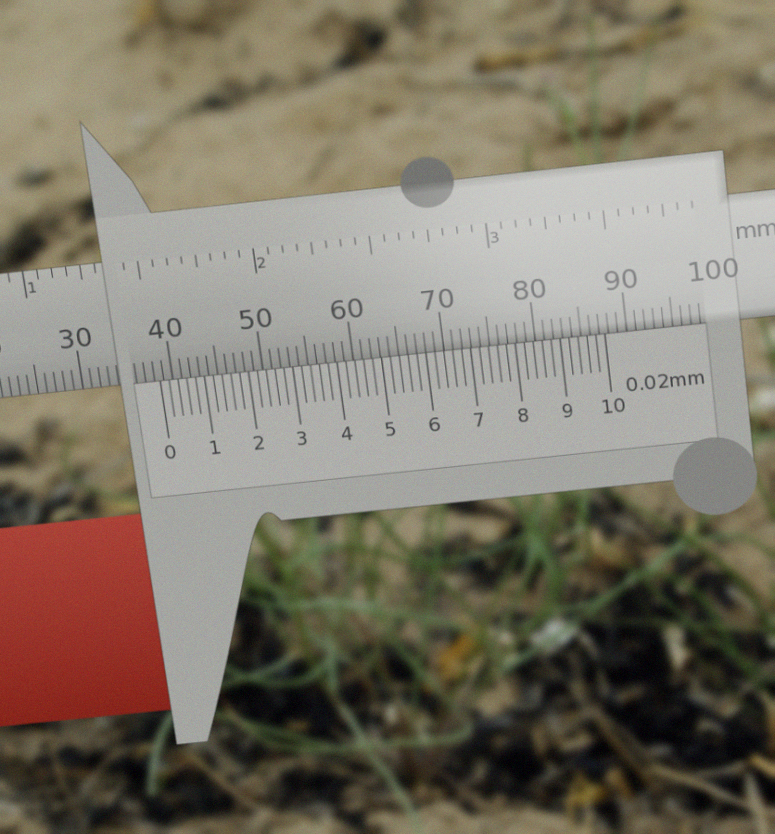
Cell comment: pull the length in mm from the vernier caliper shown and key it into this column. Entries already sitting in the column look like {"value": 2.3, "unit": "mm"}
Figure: {"value": 38.6, "unit": "mm"}
